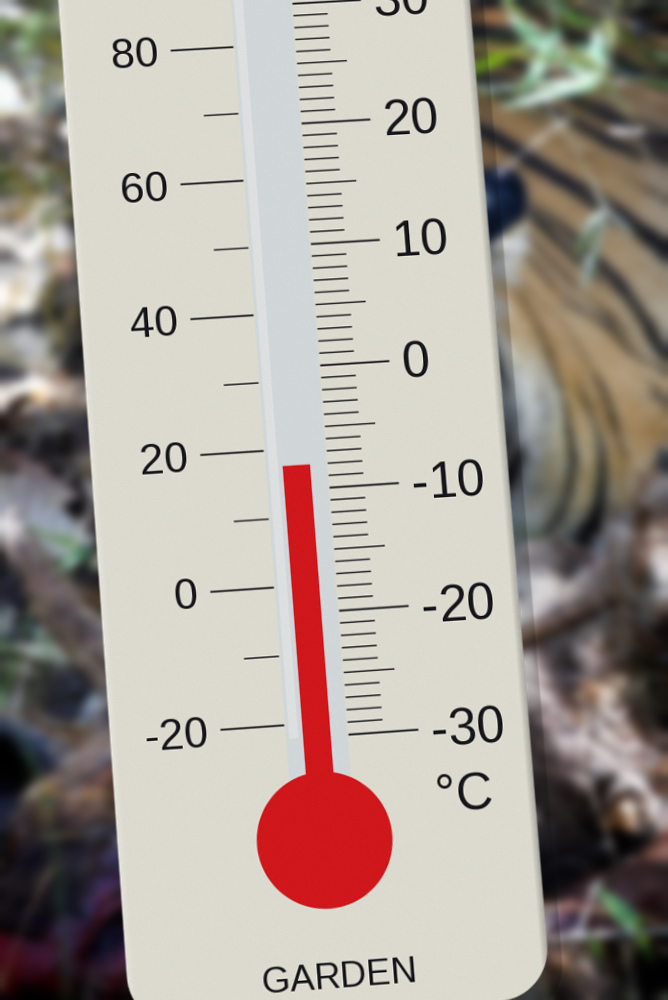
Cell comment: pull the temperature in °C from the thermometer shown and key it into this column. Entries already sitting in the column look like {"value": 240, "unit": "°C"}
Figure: {"value": -8, "unit": "°C"}
